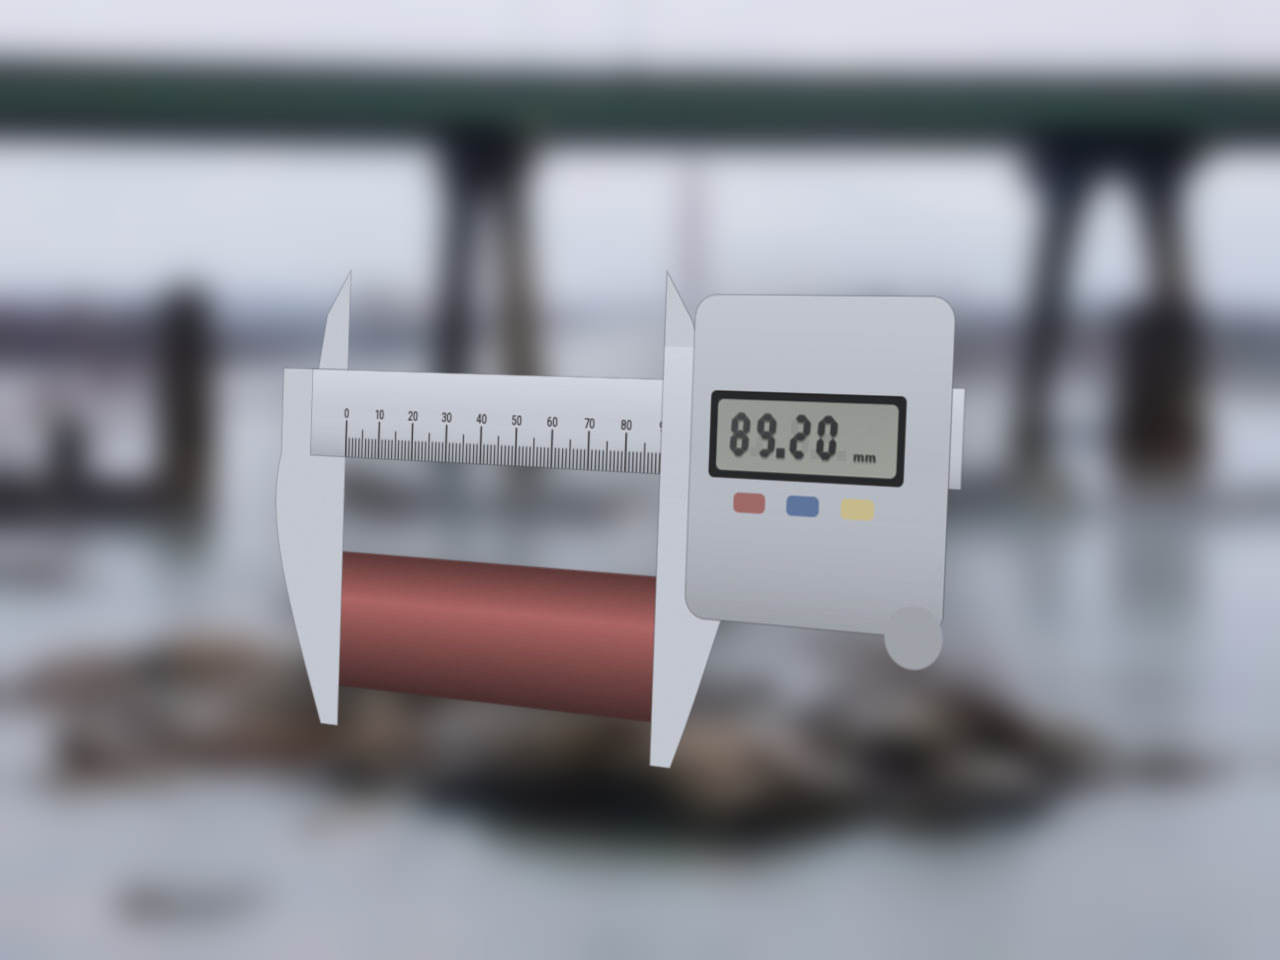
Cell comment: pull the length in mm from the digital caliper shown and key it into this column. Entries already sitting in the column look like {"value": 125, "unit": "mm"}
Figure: {"value": 89.20, "unit": "mm"}
